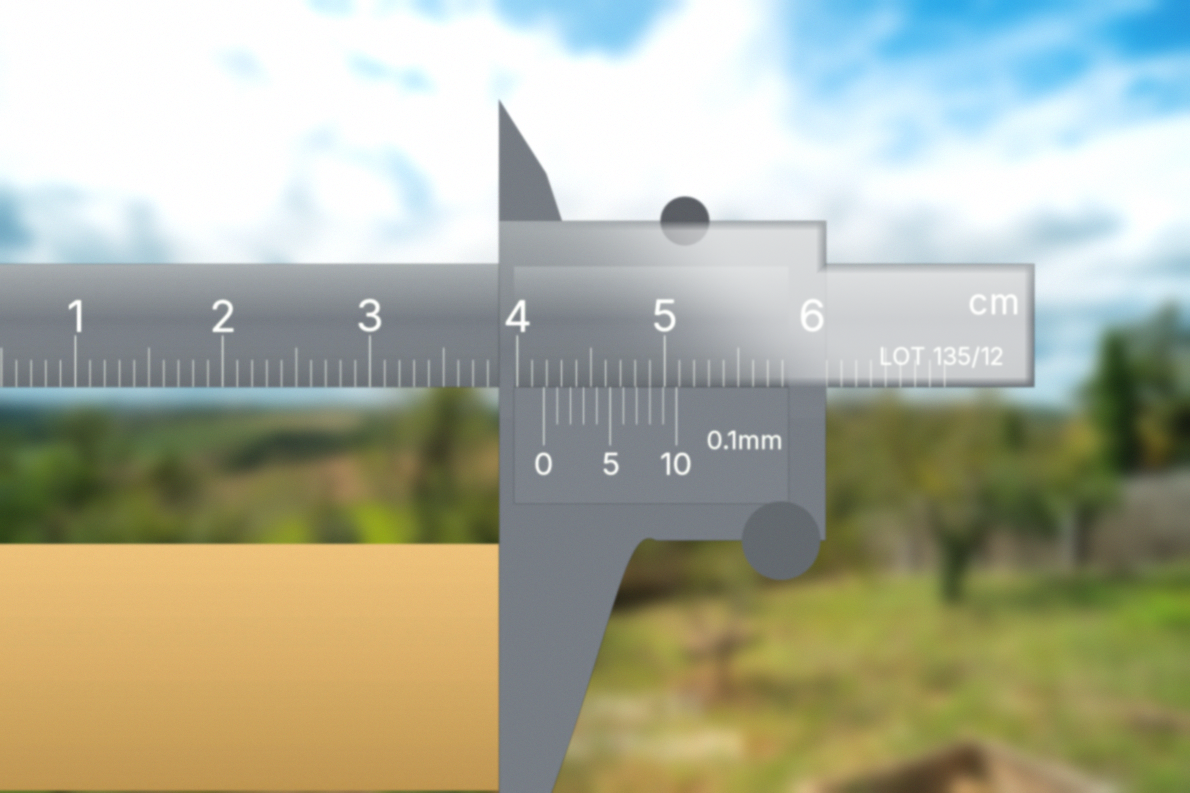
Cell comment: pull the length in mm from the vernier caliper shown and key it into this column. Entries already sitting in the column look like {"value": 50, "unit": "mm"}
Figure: {"value": 41.8, "unit": "mm"}
